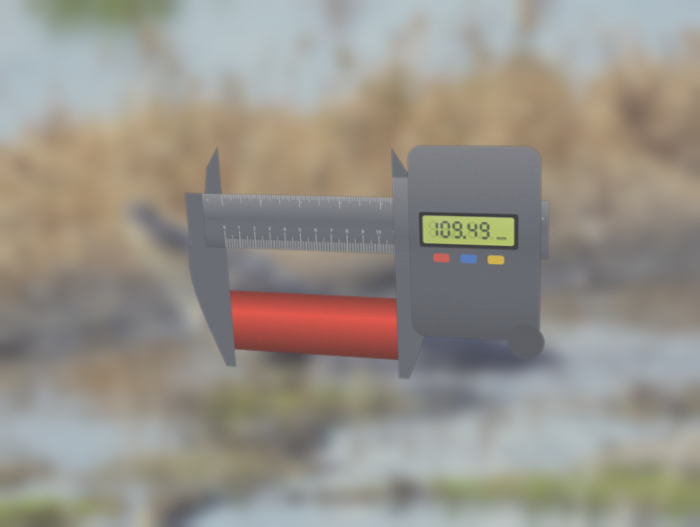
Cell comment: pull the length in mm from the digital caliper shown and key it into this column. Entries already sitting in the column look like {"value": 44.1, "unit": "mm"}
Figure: {"value": 109.49, "unit": "mm"}
